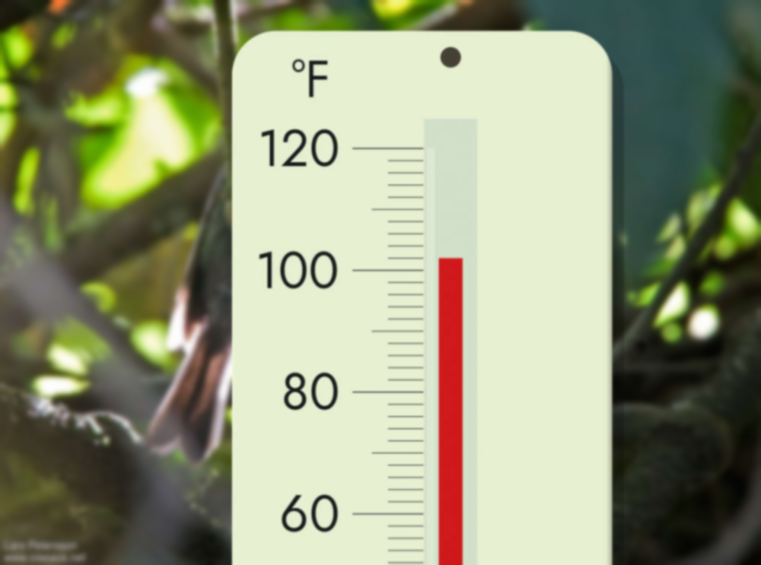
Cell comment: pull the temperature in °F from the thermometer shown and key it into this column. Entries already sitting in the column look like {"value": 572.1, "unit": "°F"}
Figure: {"value": 102, "unit": "°F"}
